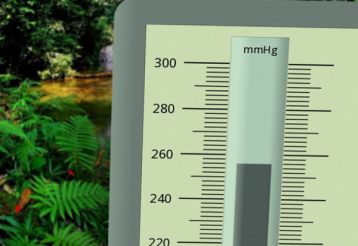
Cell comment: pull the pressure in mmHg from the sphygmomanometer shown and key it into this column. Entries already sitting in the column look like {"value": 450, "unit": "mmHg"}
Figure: {"value": 256, "unit": "mmHg"}
